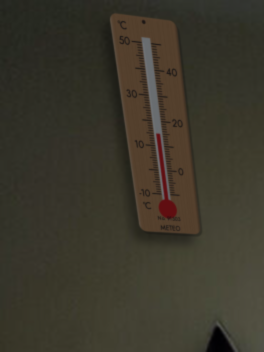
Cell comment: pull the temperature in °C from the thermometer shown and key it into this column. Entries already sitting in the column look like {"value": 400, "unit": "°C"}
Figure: {"value": 15, "unit": "°C"}
